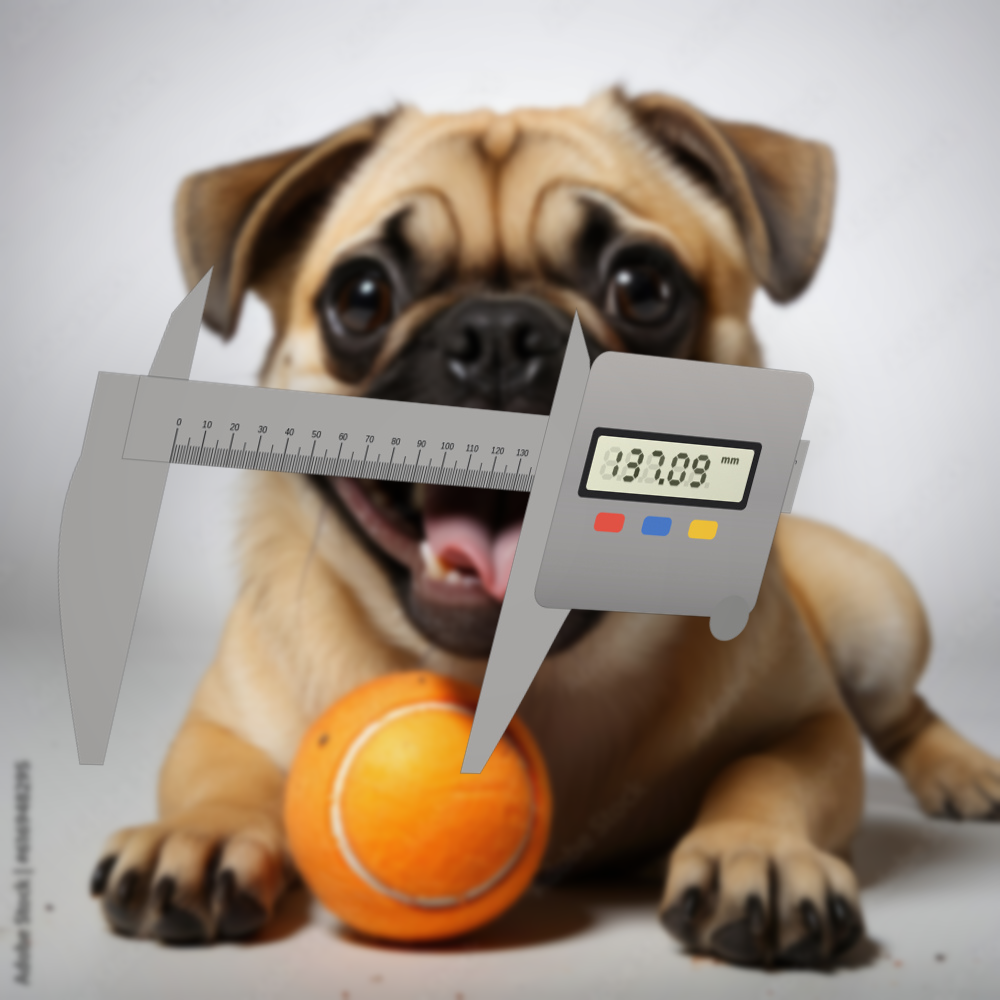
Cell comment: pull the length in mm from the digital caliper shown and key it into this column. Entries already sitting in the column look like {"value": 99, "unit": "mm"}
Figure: {"value": 137.09, "unit": "mm"}
